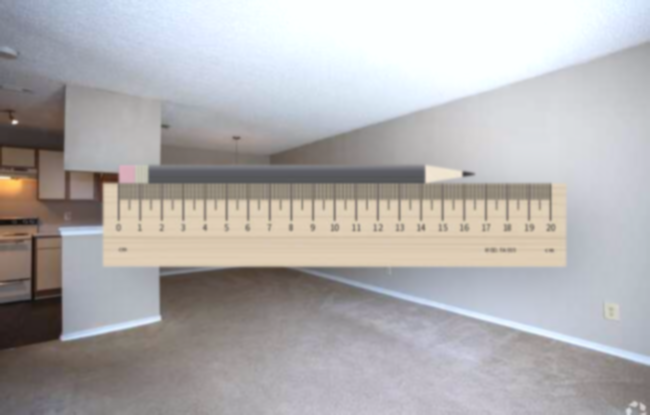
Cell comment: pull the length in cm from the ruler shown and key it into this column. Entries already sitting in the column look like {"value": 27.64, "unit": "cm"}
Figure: {"value": 16.5, "unit": "cm"}
